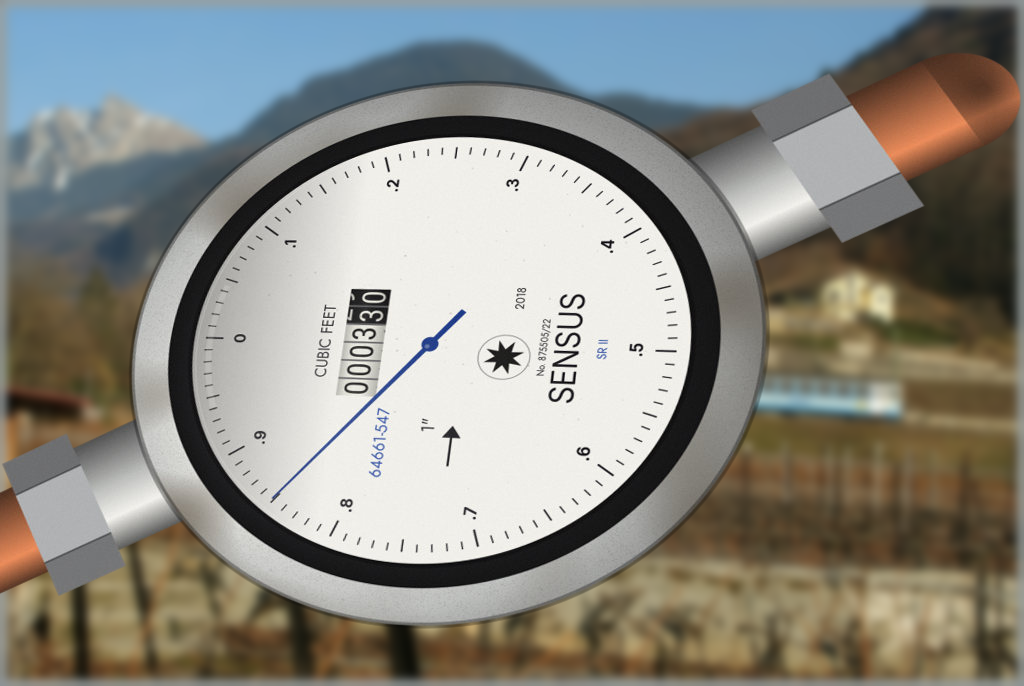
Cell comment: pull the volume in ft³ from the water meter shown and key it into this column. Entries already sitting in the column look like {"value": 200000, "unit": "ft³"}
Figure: {"value": 329.85, "unit": "ft³"}
